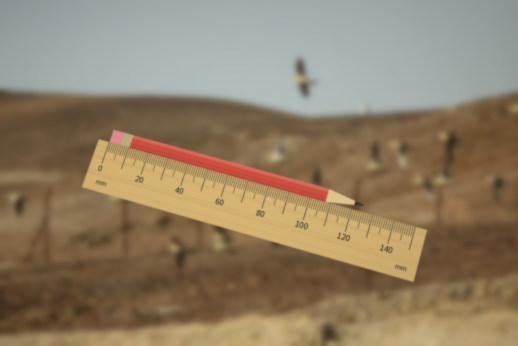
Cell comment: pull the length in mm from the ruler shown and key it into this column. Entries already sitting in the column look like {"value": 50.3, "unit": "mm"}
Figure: {"value": 125, "unit": "mm"}
